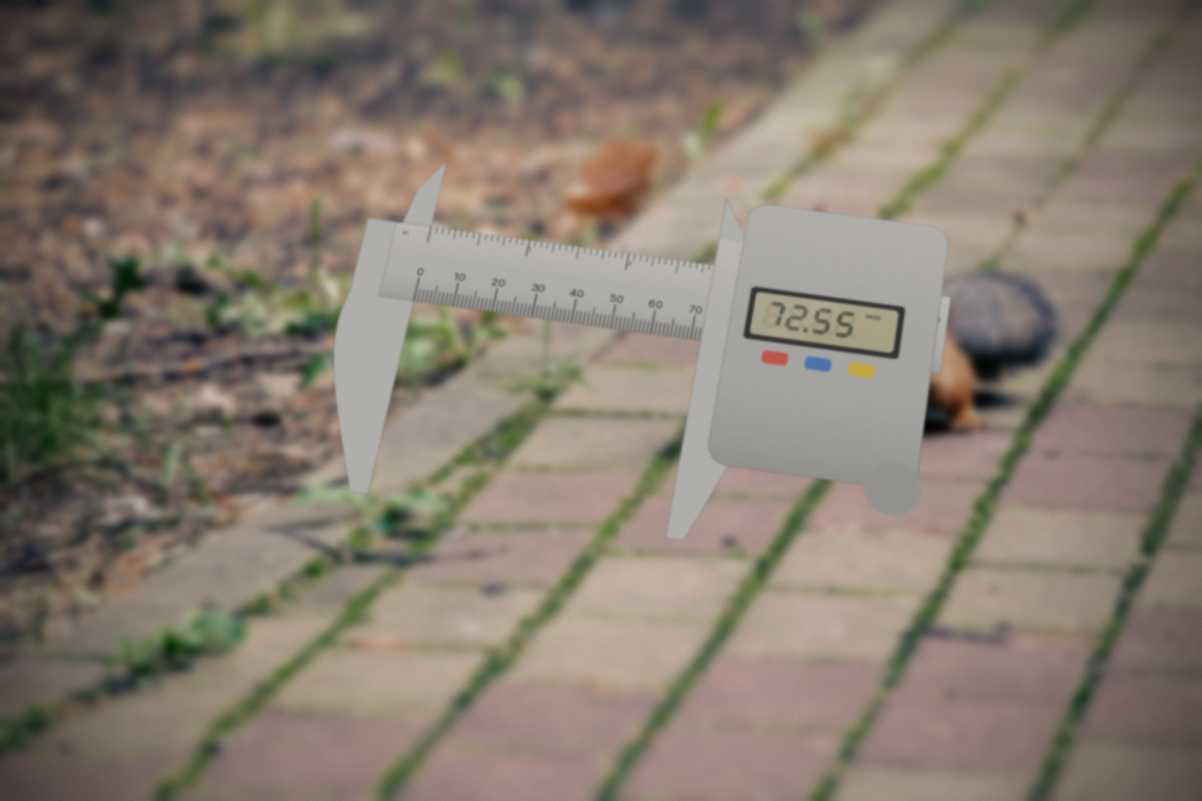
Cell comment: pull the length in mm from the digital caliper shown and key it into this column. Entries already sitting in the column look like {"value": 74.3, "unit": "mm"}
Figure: {"value": 72.55, "unit": "mm"}
